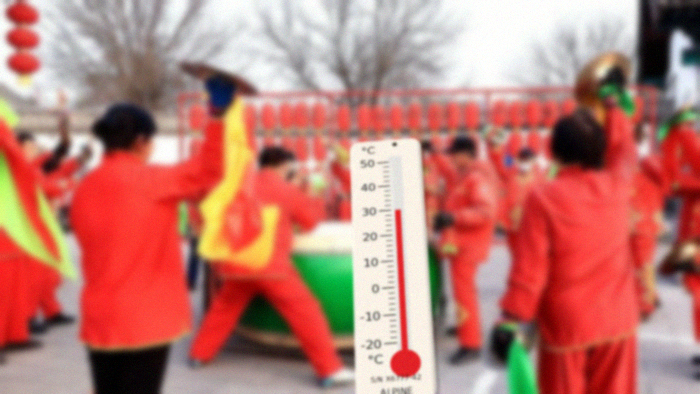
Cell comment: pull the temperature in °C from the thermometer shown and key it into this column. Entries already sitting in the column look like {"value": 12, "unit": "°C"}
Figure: {"value": 30, "unit": "°C"}
